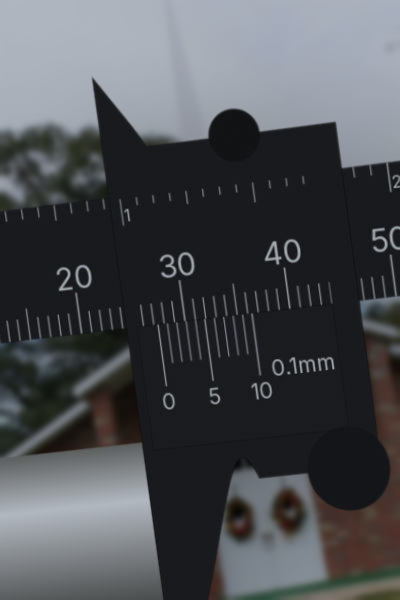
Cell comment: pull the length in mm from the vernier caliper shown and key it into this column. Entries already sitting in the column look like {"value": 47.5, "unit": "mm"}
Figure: {"value": 27.4, "unit": "mm"}
